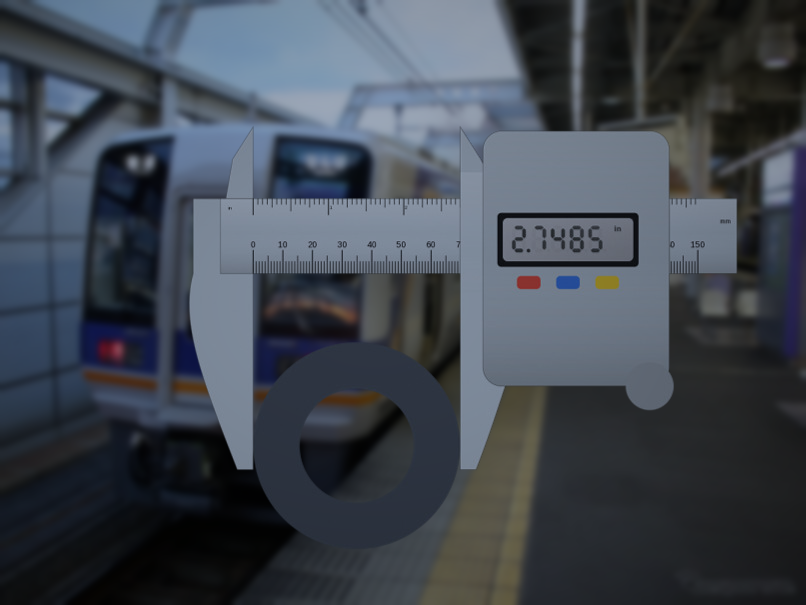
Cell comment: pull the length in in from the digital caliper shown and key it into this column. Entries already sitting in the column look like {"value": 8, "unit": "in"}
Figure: {"value": 2.7485, "unit": "in"}
